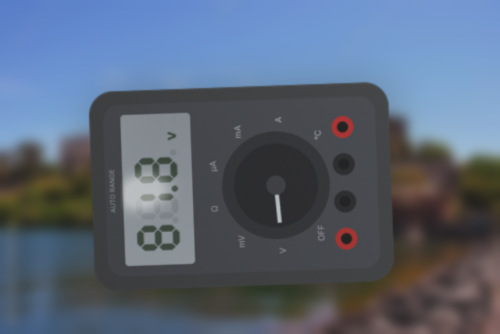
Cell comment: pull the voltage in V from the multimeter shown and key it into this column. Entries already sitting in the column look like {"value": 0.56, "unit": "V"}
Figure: {"value": 81.8, "unit": "V"}
